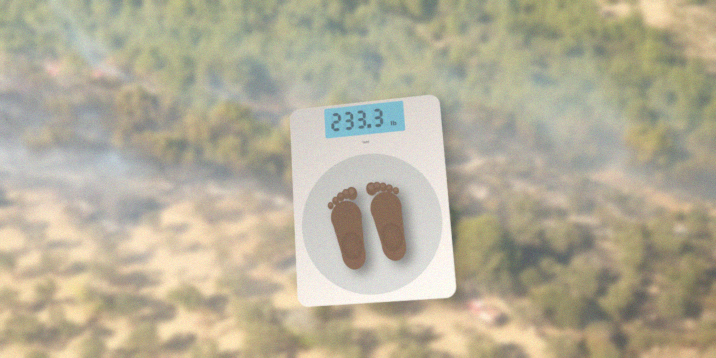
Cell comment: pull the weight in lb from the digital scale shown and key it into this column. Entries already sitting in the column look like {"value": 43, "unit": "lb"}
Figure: {"value": 233.3, "unit": "lb"}
